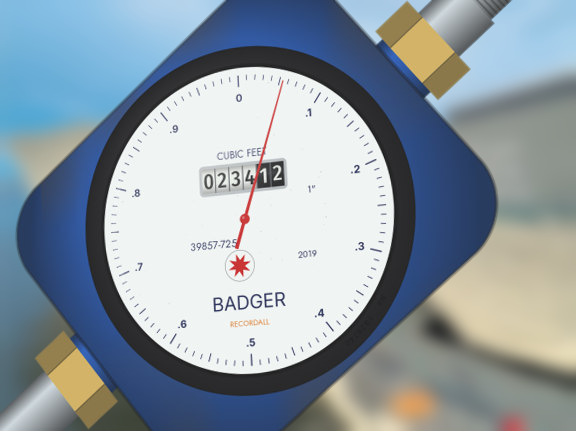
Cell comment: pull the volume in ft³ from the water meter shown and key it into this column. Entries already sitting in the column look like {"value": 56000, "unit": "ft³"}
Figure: {"value": 23412.05, "unit": "ft³"}
